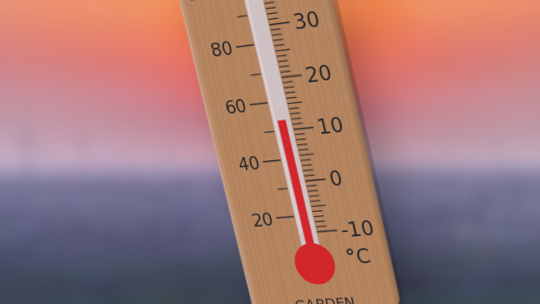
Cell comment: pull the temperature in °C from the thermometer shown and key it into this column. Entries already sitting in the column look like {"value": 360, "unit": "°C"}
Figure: {"value": 12, "unit": "°C"}
